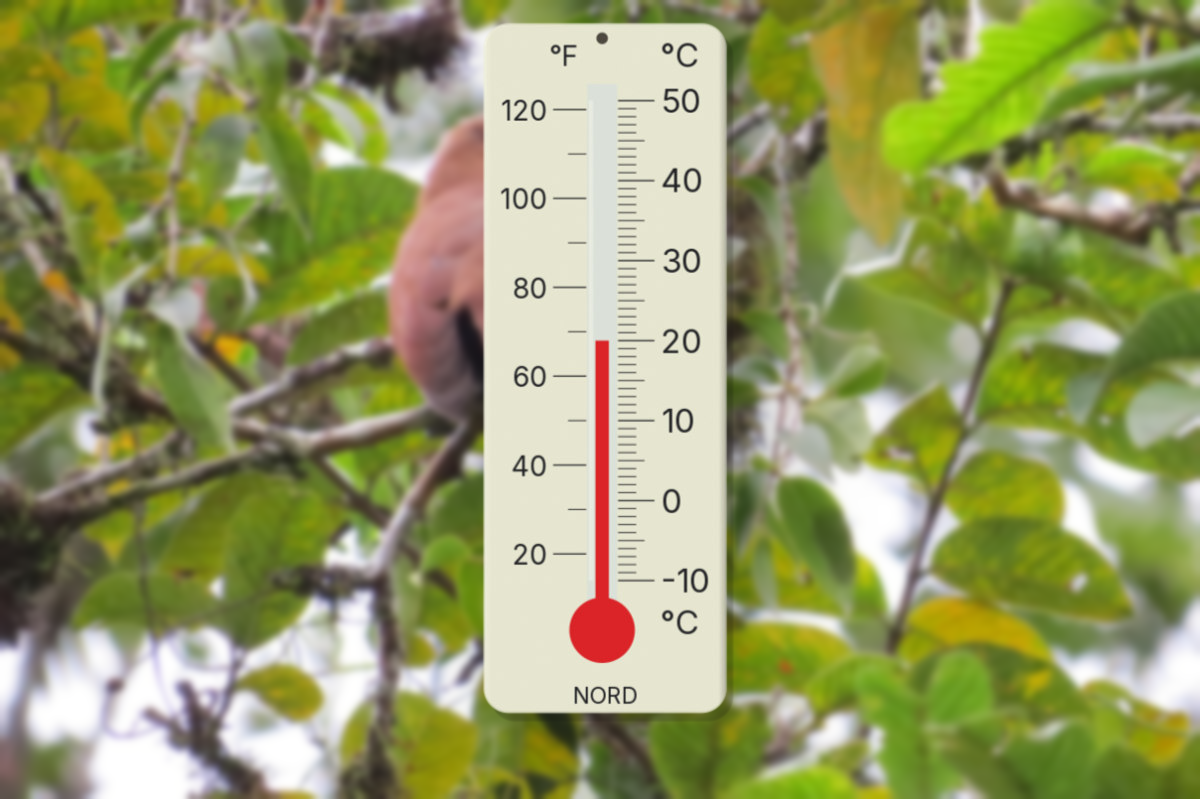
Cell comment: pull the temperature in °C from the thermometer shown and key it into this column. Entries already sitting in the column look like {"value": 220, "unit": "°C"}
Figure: {"value": 20, "unit": "°C"}
